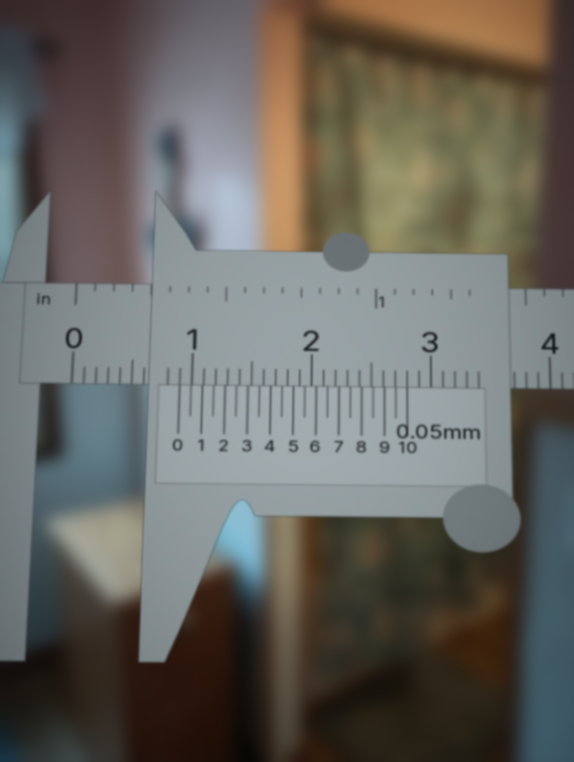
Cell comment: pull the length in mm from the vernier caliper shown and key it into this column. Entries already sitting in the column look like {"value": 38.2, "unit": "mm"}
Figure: {"value": 9.0, "unit": "mm"}
